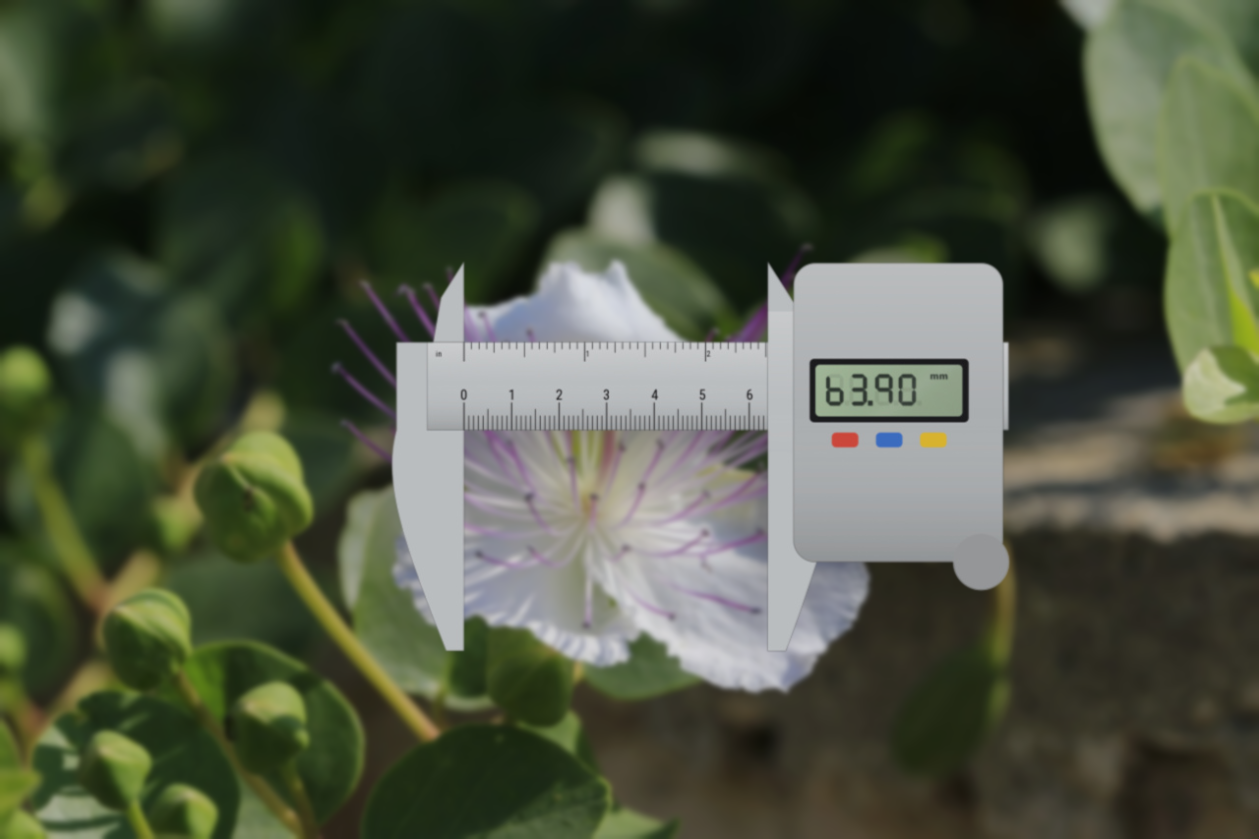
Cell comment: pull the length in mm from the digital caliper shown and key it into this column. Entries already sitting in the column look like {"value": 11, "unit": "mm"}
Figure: {"value": 63.90, "unit": "mm"}
